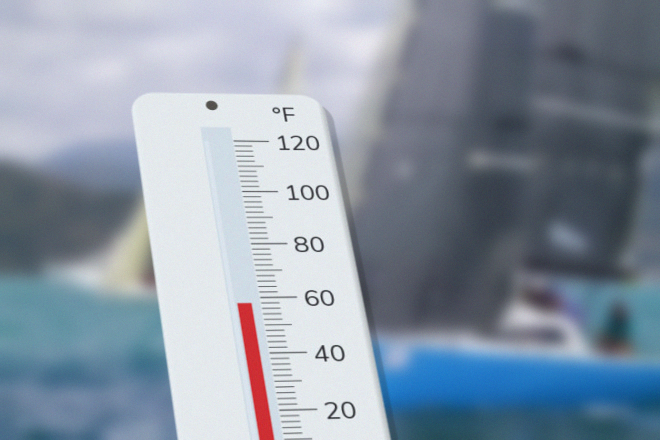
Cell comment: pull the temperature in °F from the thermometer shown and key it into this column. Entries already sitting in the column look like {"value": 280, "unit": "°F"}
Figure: {"value": 58, "unit": "°F"}
